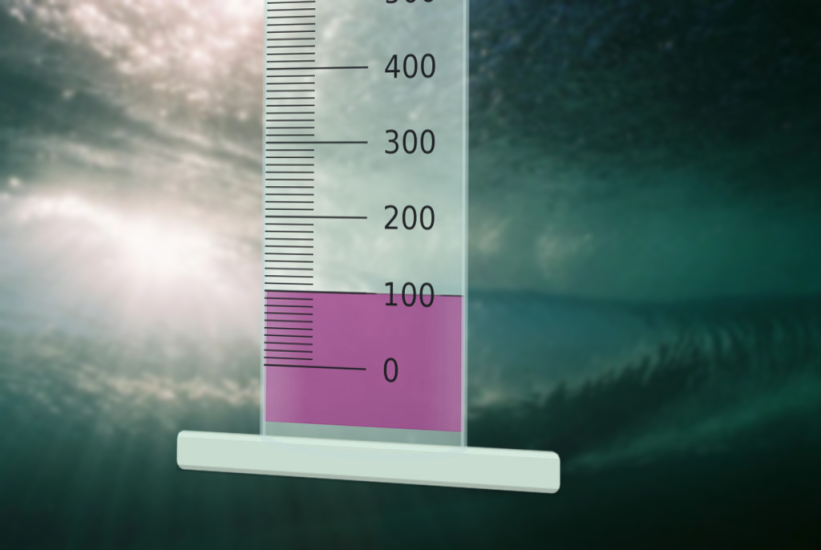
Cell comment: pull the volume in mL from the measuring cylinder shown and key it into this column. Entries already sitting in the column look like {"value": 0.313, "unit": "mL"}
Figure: {"value": 100, "unit": "mL"}
